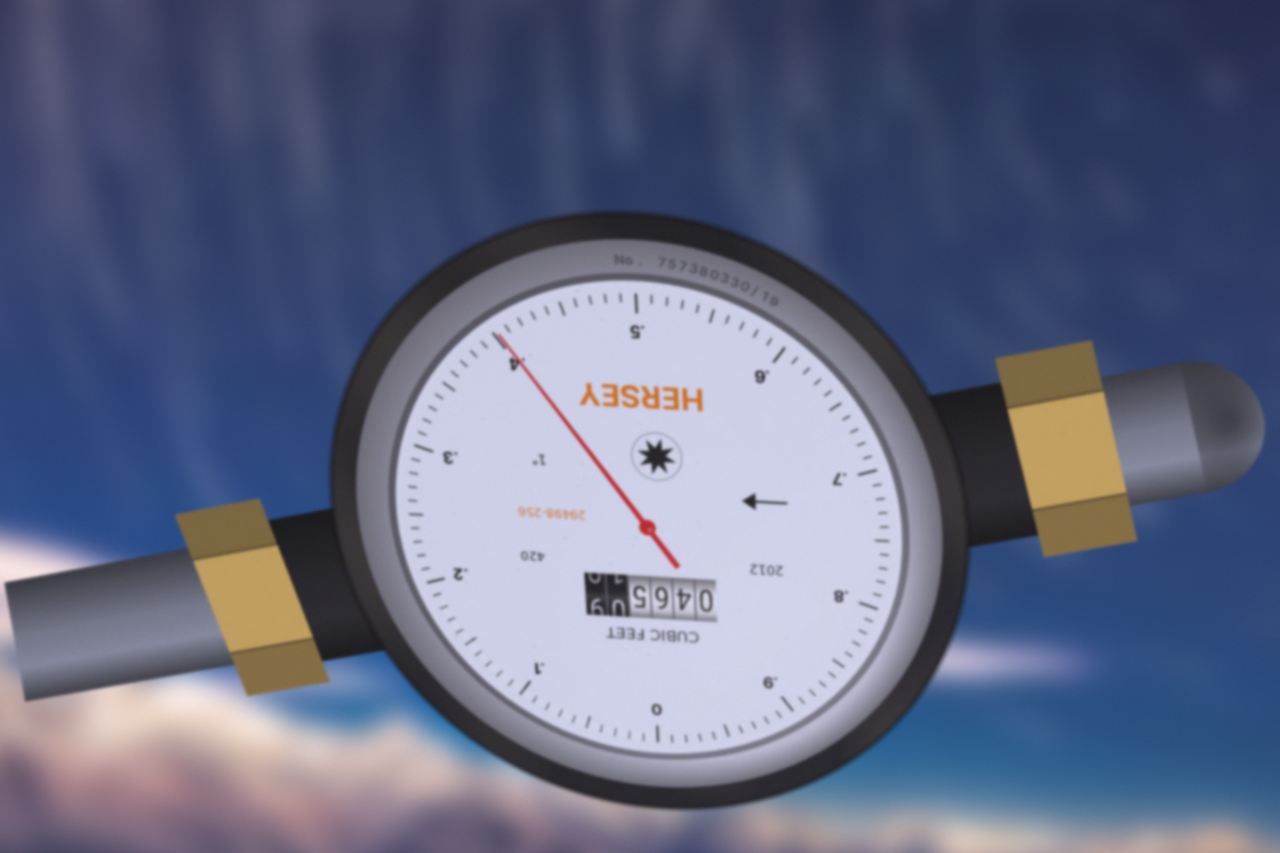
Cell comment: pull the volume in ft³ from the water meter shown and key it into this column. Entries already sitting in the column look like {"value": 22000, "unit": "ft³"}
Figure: {"value": 46509.40, "unit": "ft³"}
